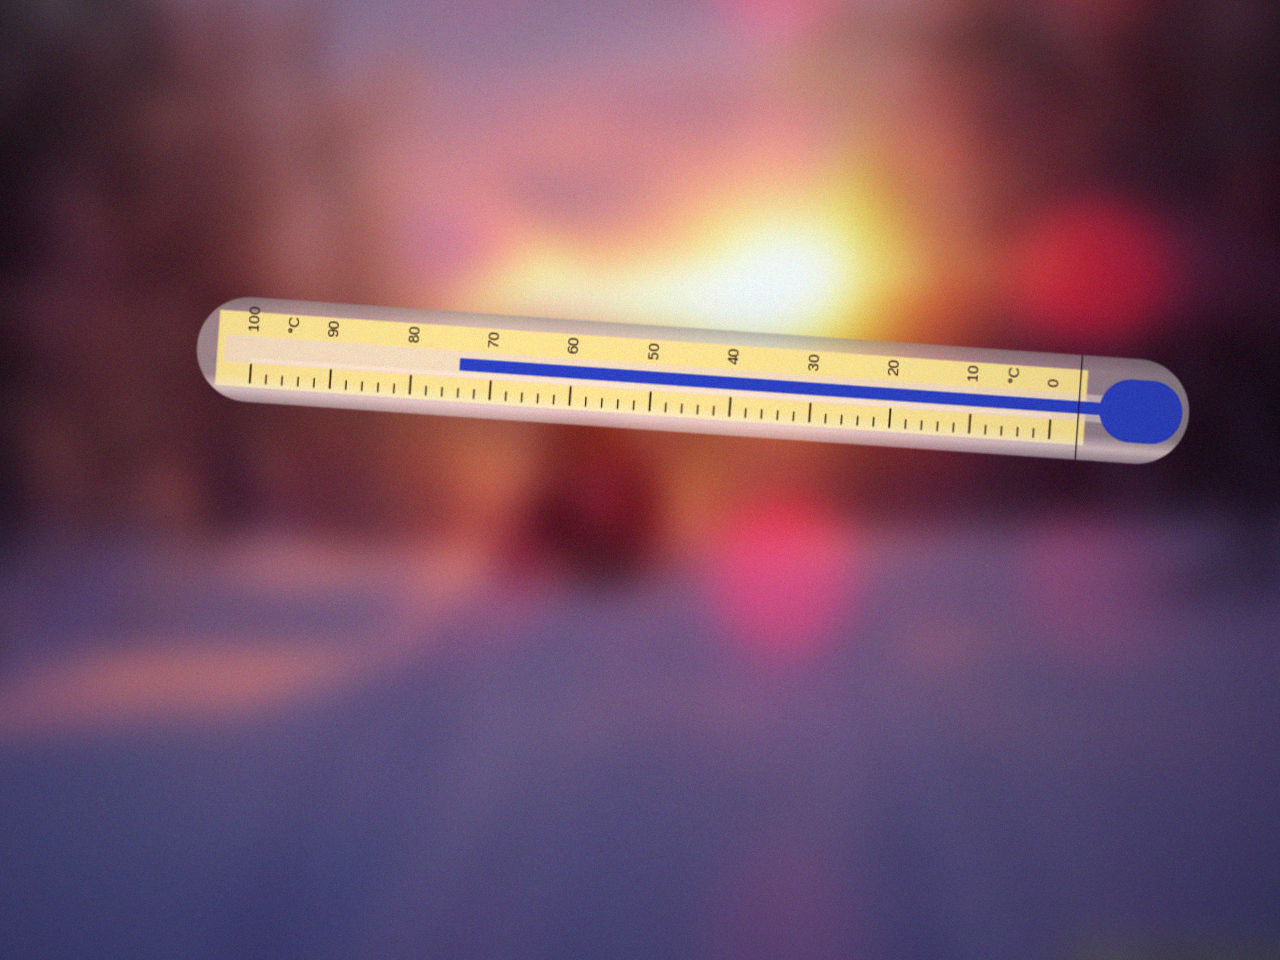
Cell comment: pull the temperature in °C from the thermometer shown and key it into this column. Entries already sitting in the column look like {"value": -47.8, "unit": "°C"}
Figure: {"value": 74, "unit": "°C"}
